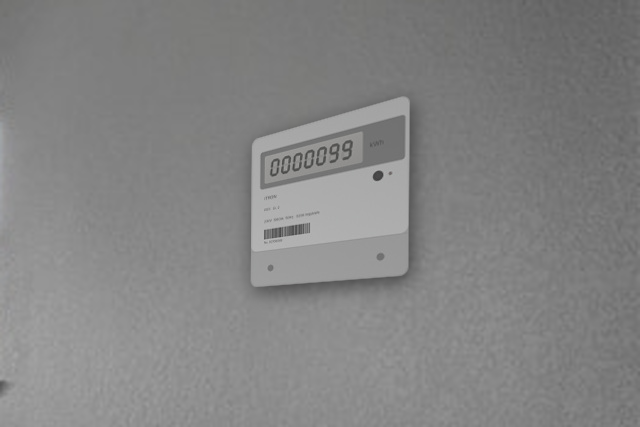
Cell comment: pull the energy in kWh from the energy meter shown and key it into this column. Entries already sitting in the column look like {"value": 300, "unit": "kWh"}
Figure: {"value": 99, "unit": "kWh"}
